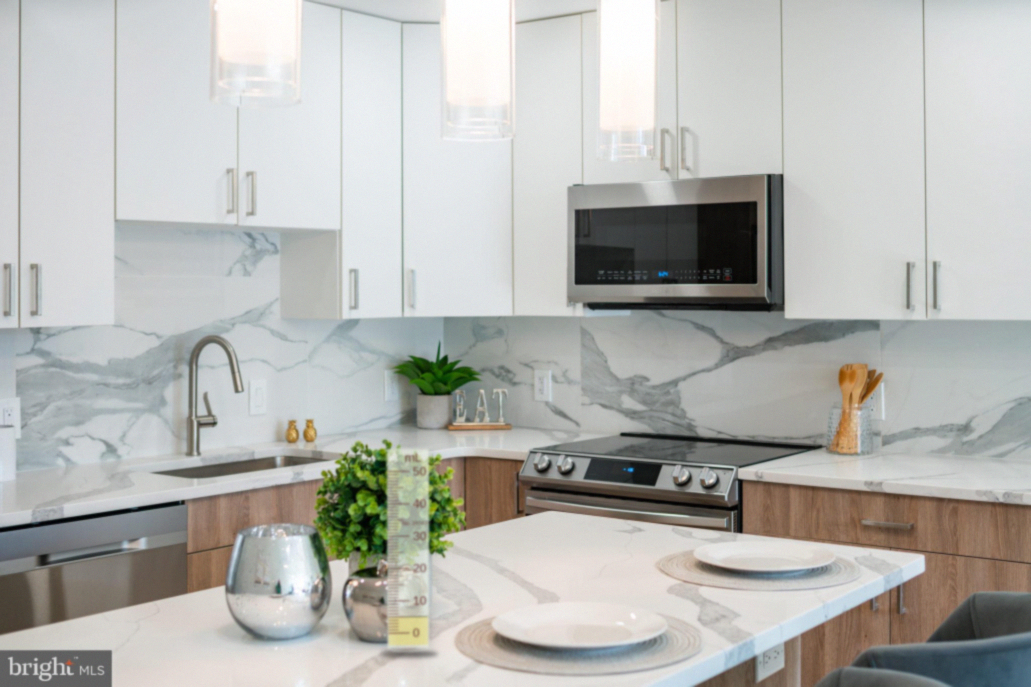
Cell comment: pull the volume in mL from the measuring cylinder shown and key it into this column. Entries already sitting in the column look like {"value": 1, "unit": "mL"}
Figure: {"value": 5, "unit": "mL"}
